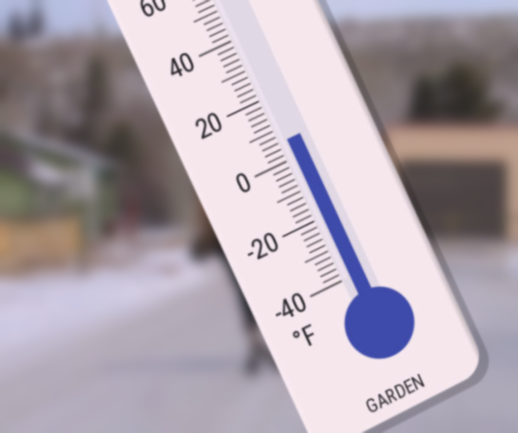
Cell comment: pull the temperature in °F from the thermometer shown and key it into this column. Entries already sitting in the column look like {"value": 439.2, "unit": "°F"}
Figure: {"value": 6, "unit": "°F"}
